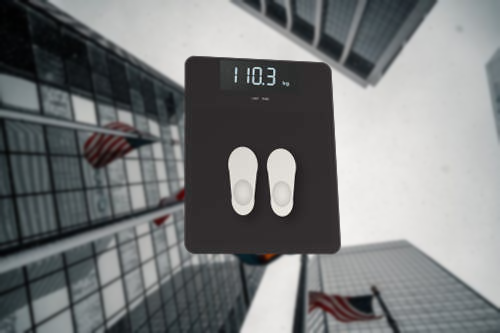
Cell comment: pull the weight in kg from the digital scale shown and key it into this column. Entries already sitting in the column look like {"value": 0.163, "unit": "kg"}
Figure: {"value": 110.3, "unit": "kg"}
